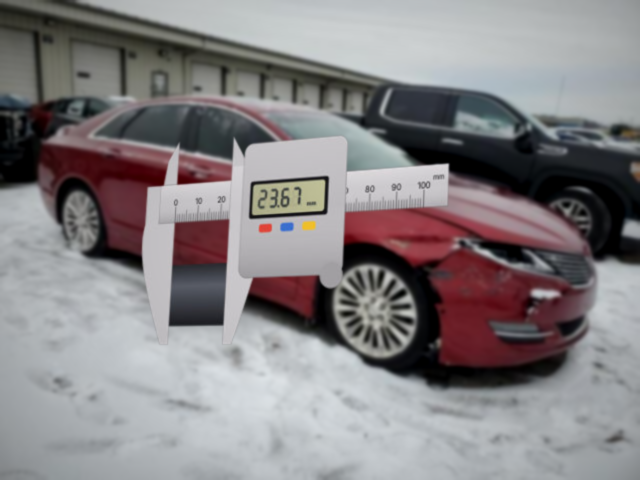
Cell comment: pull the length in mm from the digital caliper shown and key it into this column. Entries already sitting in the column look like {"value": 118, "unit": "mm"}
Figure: {"value": 23.67, "unit": "mm"}
